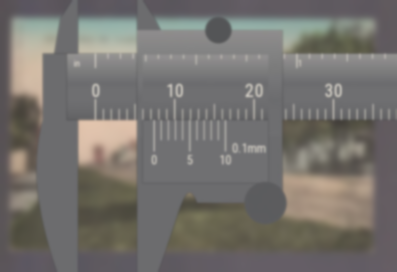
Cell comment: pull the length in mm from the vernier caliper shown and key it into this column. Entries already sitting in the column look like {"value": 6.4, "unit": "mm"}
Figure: {"value": 7.4, "unit": "mm"}
